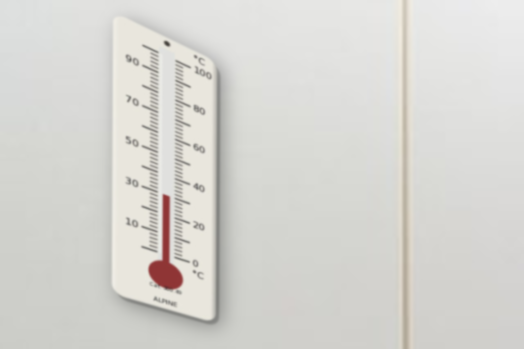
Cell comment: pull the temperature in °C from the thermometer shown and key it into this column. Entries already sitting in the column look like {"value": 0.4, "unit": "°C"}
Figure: {"value": 30, "unit": "°C"}
